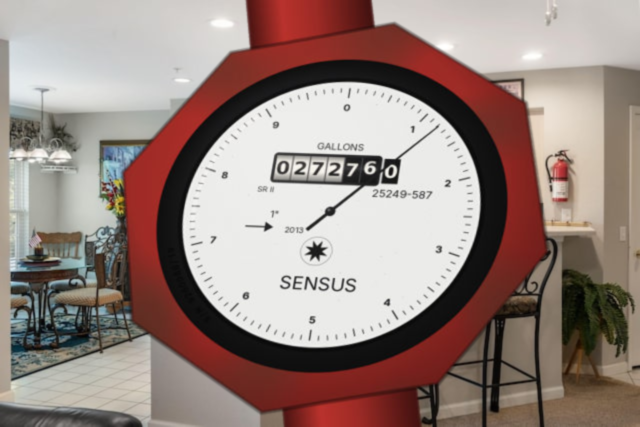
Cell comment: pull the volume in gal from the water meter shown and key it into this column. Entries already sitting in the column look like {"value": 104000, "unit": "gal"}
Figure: {"value": 272761.2, "unit": "gal"}
